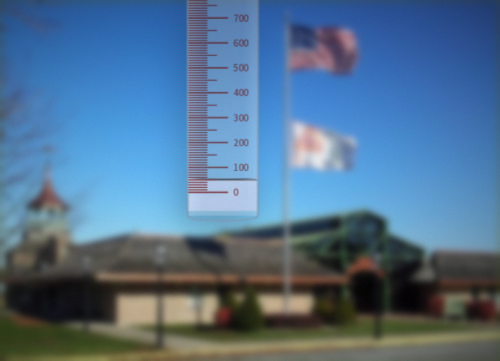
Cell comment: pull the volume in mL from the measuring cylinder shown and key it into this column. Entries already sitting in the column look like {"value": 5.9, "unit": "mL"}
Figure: {"value": 50, "unit": "mL"}
